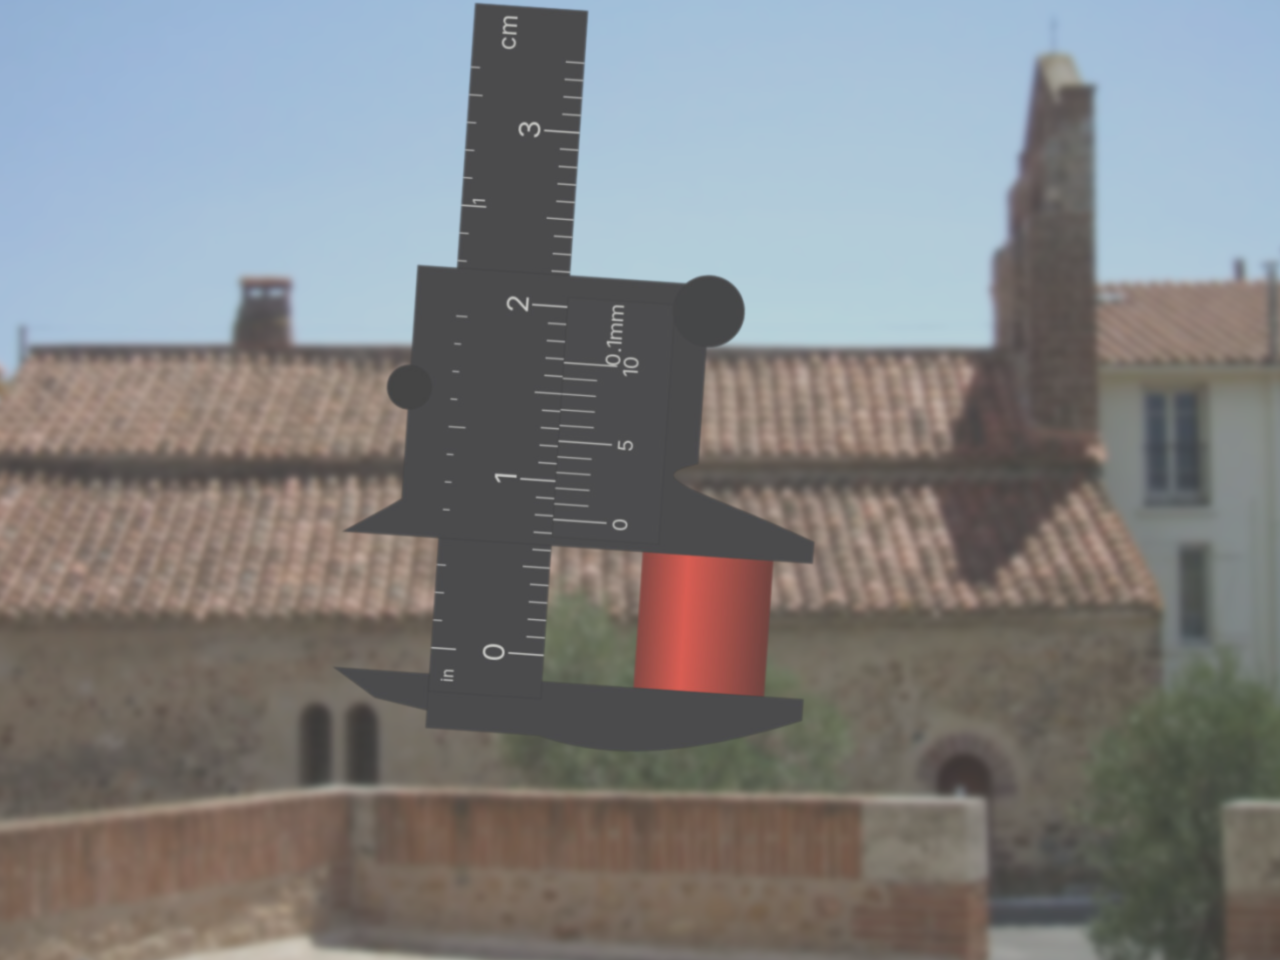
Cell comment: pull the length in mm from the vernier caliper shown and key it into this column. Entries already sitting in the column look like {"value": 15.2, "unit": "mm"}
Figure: {"value": 7.8, "unit": "mm"}
